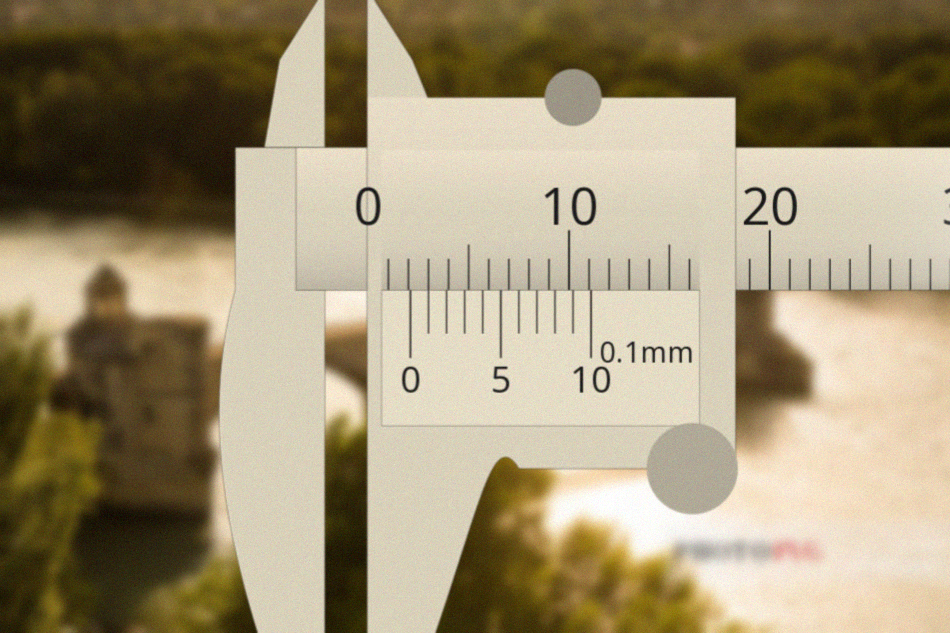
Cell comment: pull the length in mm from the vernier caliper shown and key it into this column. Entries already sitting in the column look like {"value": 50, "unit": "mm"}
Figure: {"value": 2.1, "unit": "mm"}
